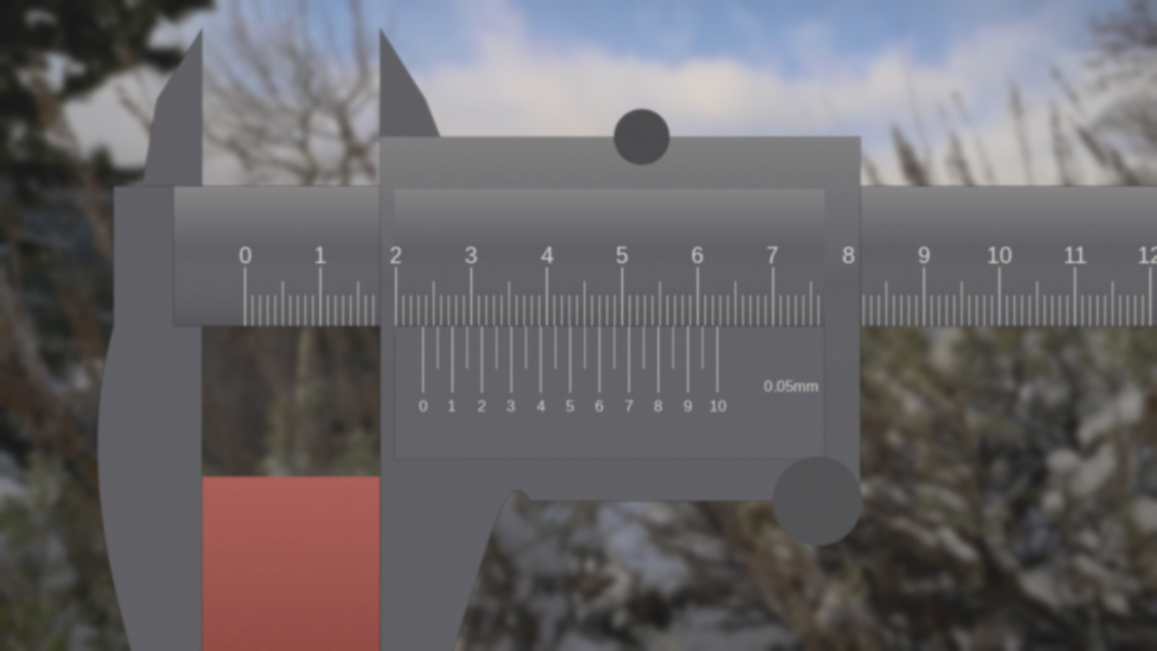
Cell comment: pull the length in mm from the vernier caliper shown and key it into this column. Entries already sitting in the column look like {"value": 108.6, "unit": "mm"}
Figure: {"value": 23.6, "unit": "mm"}
